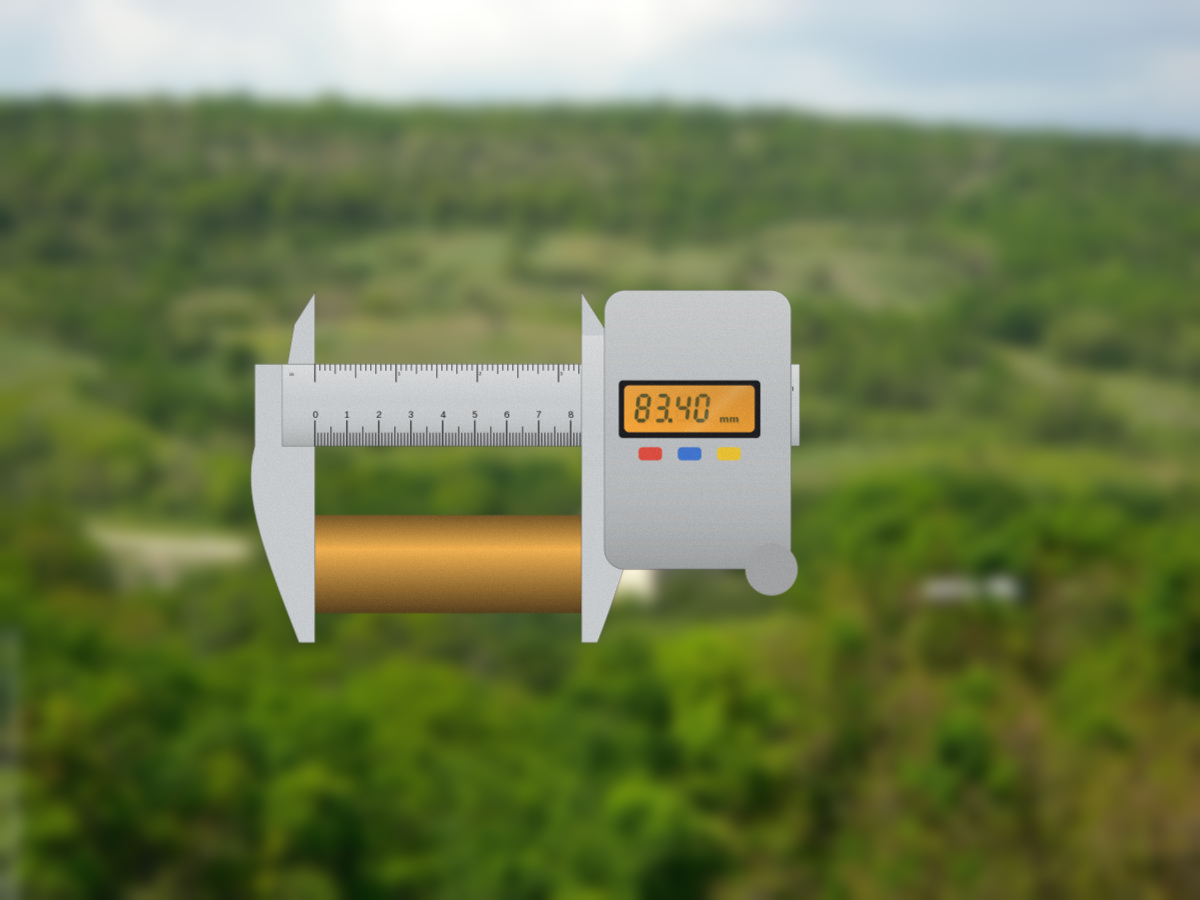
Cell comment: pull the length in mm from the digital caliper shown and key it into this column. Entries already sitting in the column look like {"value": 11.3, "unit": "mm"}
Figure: {"value": 83.40, "unit": "mm"}
